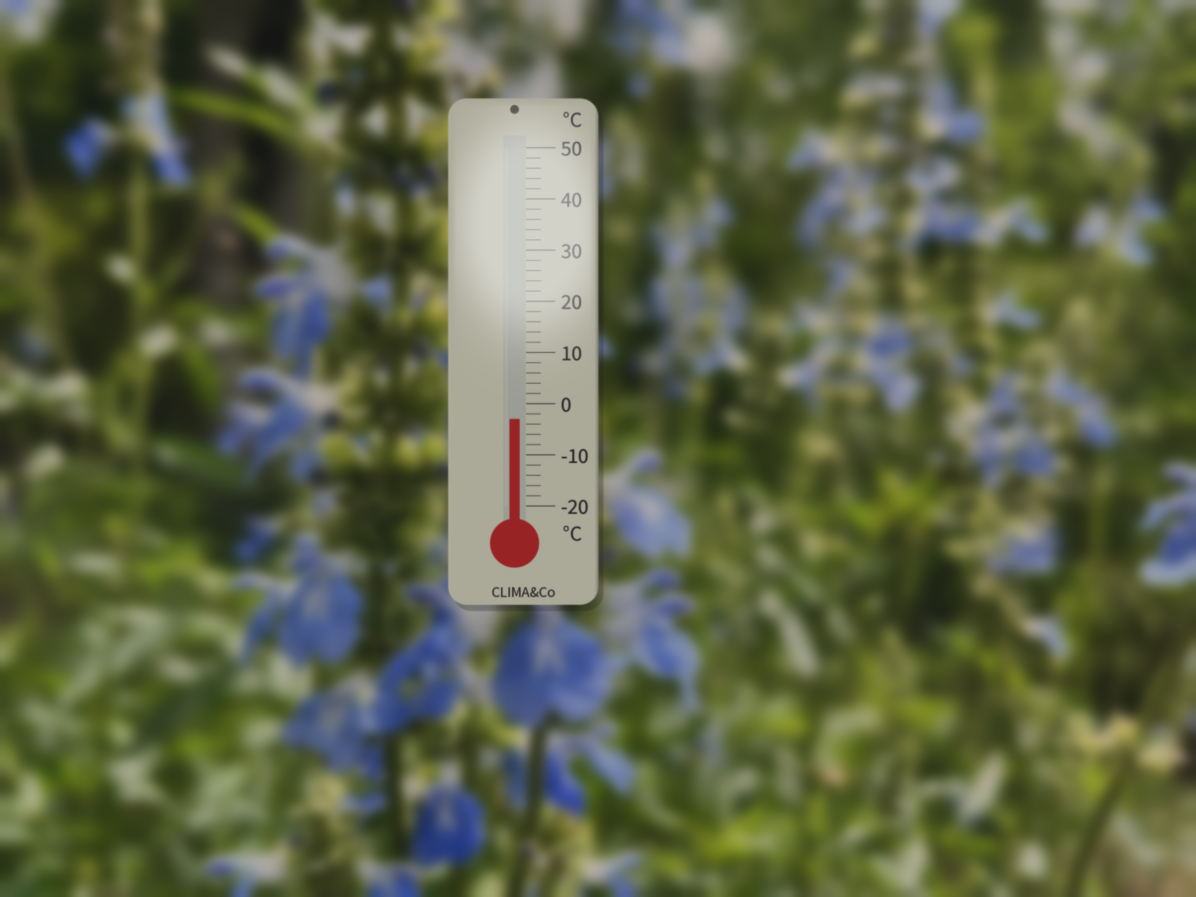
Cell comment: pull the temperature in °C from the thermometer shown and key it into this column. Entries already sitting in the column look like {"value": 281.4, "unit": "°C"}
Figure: {"value": -3, "unit": "°C"}
